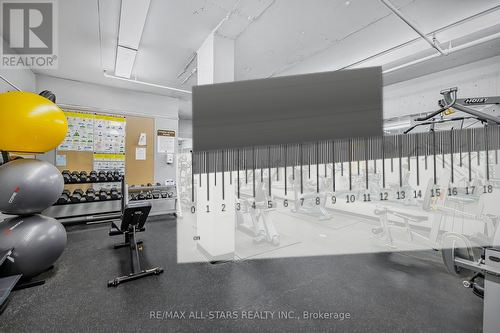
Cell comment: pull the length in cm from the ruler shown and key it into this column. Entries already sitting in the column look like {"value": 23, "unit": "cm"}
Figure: {"value": 12, "unit": "cm"}
